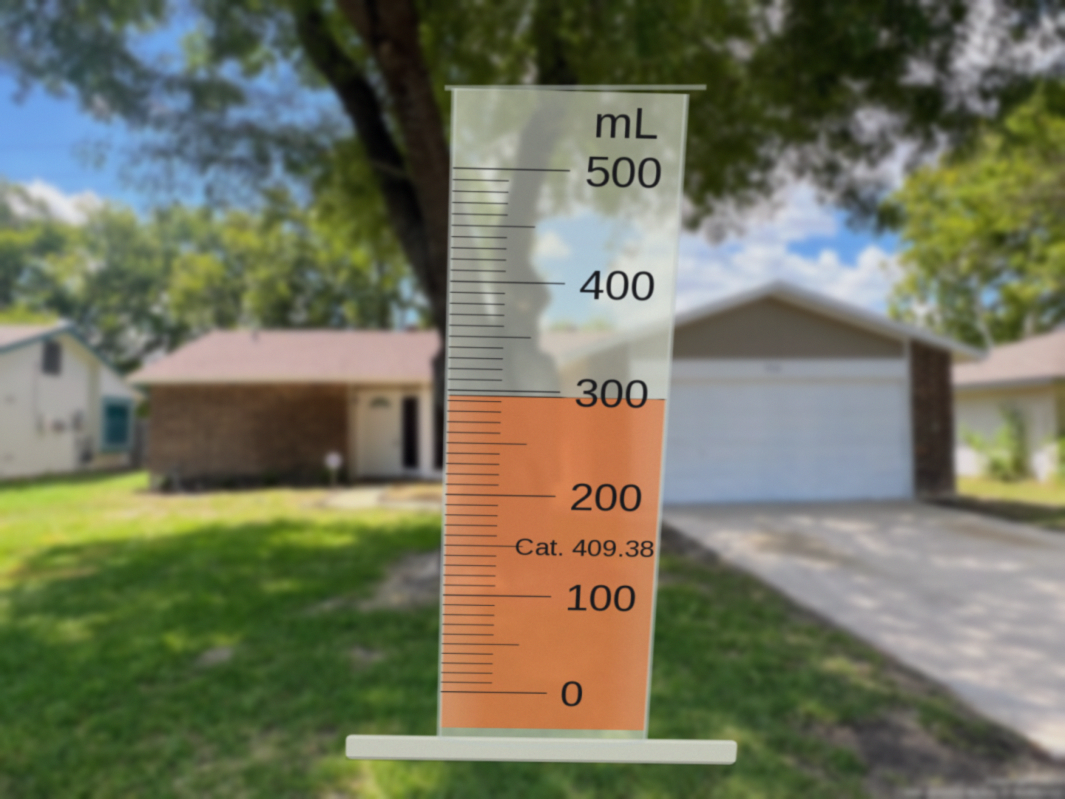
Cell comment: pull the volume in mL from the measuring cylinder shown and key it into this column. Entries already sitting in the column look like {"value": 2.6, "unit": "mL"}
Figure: {"value": 295, "unit": "mL"}
